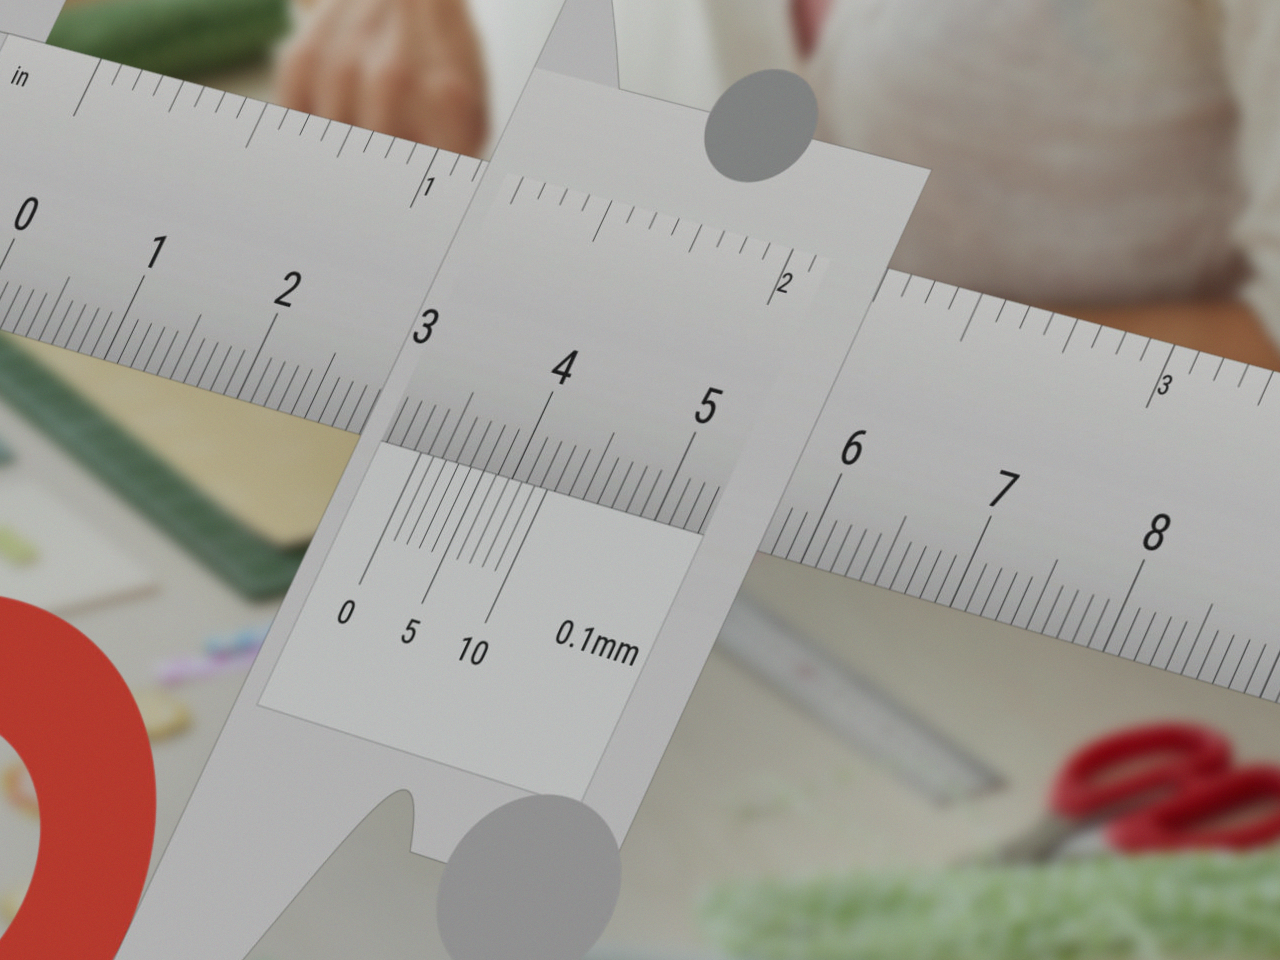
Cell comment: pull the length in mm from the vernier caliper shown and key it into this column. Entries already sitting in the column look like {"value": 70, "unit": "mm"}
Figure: {"value": 33.5, "unit": "mm"}
